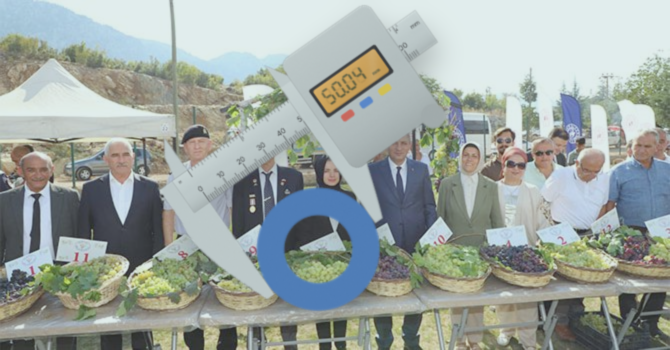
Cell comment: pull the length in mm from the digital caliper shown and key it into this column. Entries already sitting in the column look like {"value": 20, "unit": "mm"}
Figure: {"value": 50.04, "unit": "mm"}
